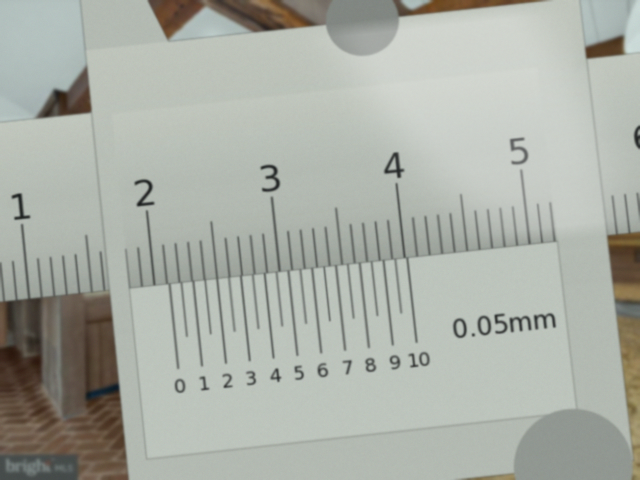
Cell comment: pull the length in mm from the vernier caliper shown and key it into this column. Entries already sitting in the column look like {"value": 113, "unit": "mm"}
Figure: {"value": 21.2, "unit": "mm"}
